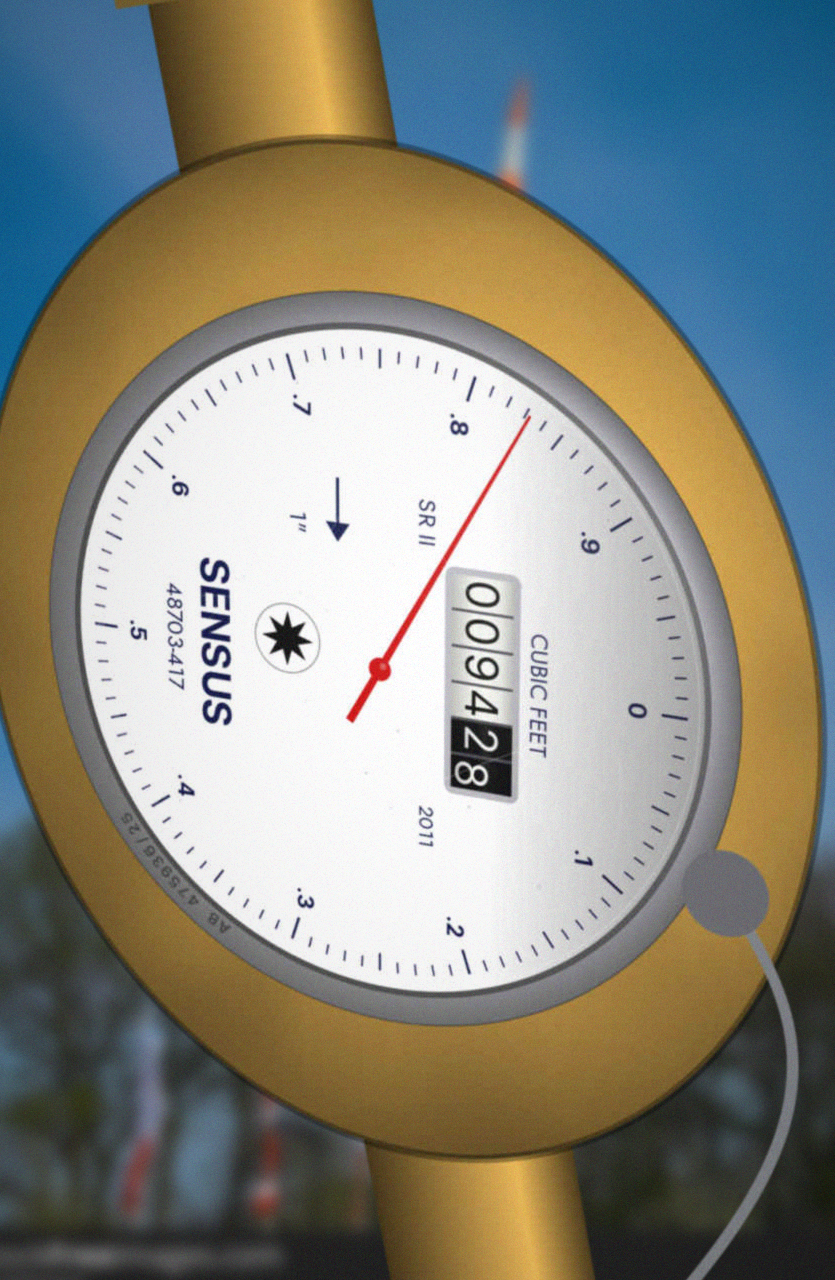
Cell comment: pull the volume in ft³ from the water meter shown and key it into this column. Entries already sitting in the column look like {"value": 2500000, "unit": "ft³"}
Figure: {"value": 9427.83, "unit": "ft³"}
